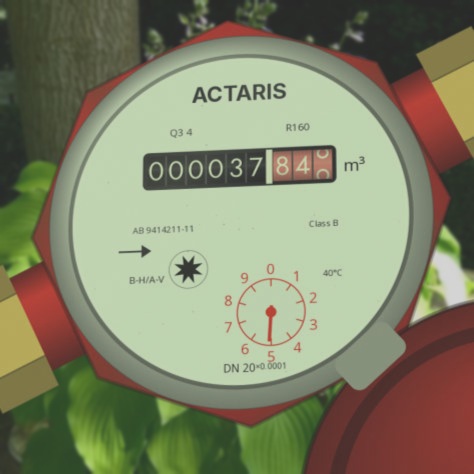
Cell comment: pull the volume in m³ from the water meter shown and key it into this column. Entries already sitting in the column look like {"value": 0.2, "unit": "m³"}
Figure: {"value": 37.8485, "unit": "m³"}
